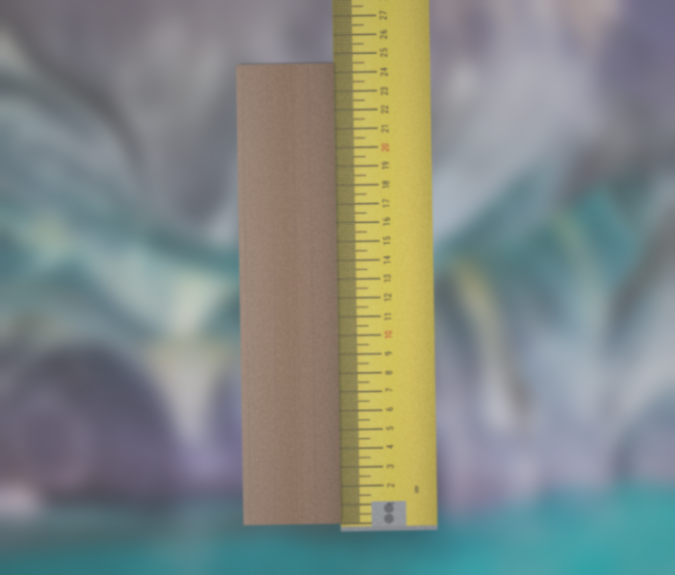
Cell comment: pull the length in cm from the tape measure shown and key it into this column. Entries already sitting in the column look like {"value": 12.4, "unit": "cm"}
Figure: {"value": 24.5, "unit": "cm"}
